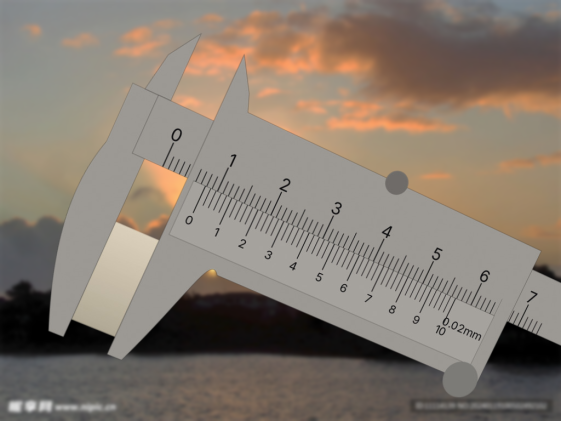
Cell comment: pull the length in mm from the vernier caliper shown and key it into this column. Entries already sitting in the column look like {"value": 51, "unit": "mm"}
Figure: {"value": 7.8, "unit": "mm"}
